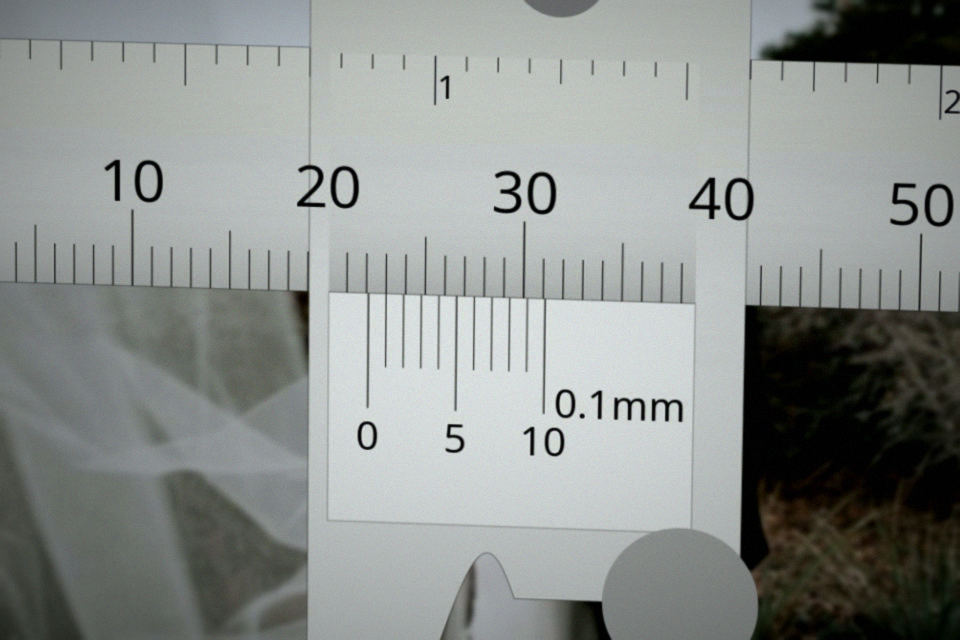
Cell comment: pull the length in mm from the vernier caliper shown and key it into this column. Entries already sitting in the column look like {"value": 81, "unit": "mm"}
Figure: {"value": 22.1, "unit": "mm"}
